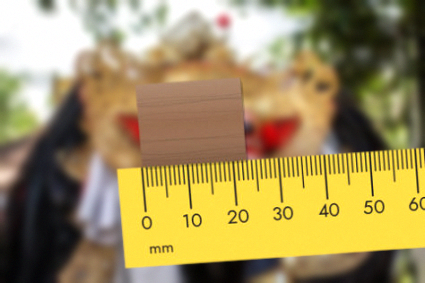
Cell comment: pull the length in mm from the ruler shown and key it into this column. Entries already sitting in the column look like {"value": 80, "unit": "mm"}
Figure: {"value": 23, "unit": "mm"}
